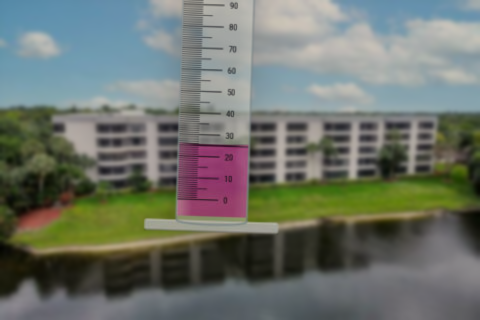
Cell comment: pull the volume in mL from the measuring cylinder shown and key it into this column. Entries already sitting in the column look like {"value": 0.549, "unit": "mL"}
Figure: {"value": 25, "unit": "mL"}
